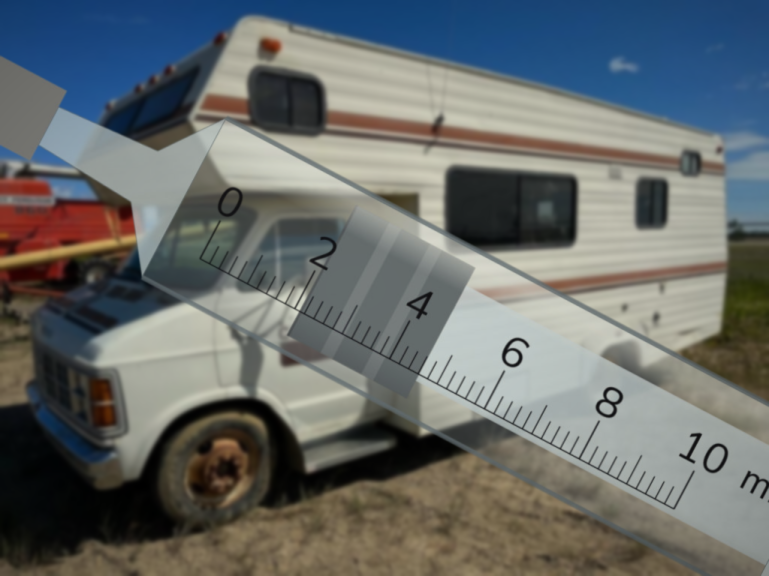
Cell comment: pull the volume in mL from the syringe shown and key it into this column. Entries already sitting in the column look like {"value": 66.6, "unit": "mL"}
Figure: {"value": 2.1, "unit": "mL"}
